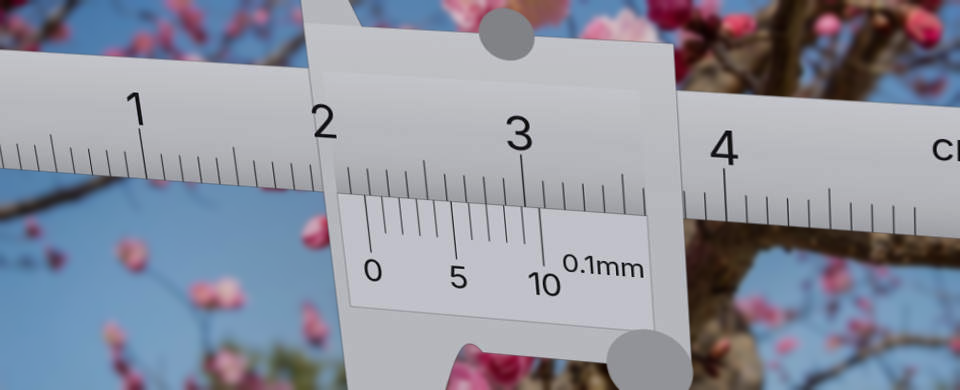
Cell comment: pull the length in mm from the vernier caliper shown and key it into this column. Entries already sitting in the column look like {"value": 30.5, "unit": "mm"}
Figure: {"value": 21.7, "unit": "mm"}
